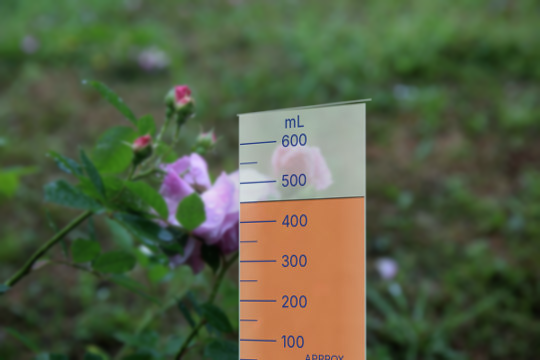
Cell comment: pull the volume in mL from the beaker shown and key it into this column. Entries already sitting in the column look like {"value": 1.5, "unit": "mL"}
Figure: {"value": 450, "unit": "mL"}
